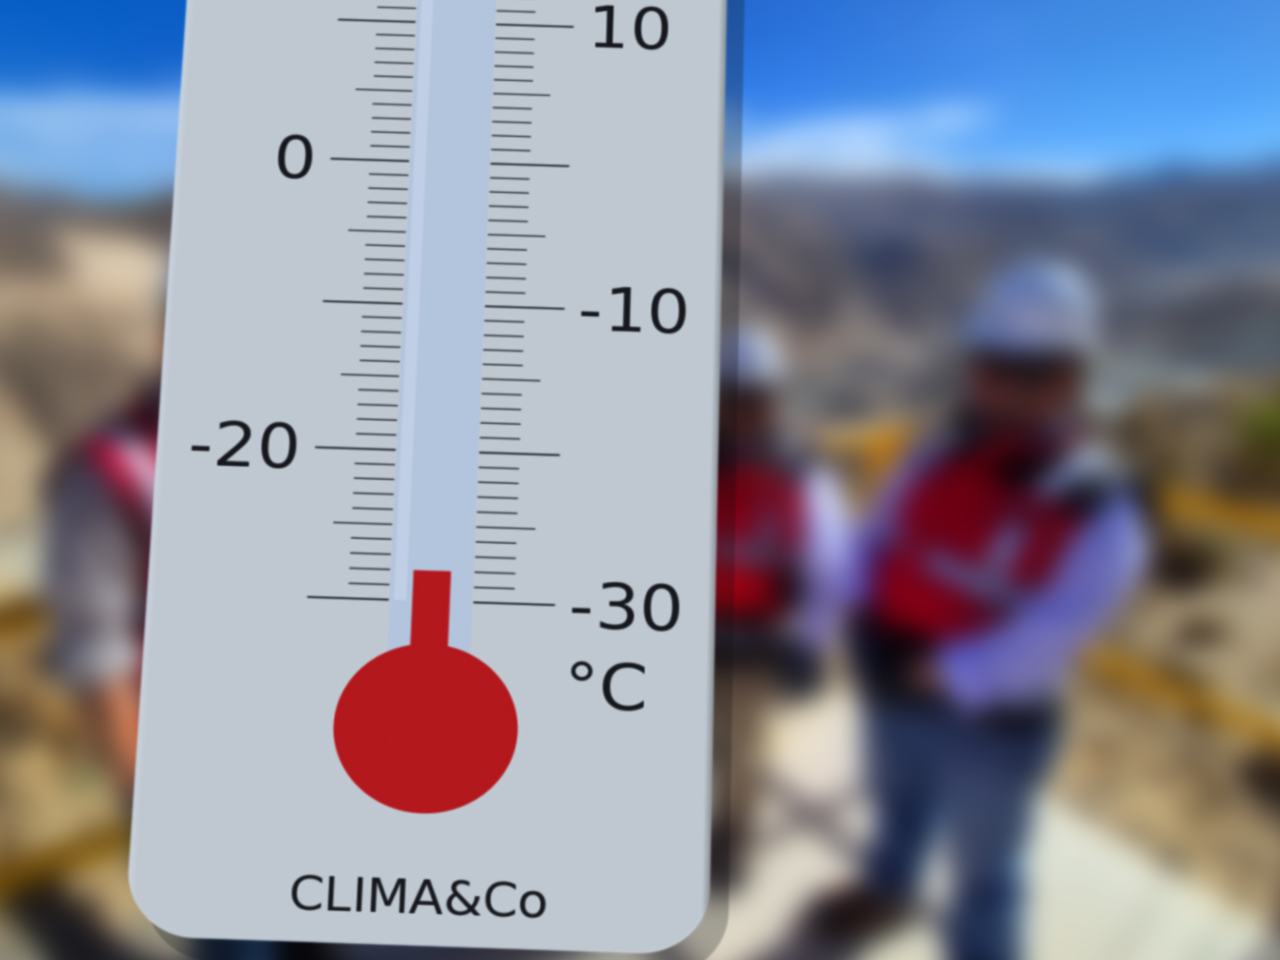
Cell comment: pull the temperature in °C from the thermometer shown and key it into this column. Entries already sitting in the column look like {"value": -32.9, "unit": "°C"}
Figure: {"value": -28, "unit": "°C"}
